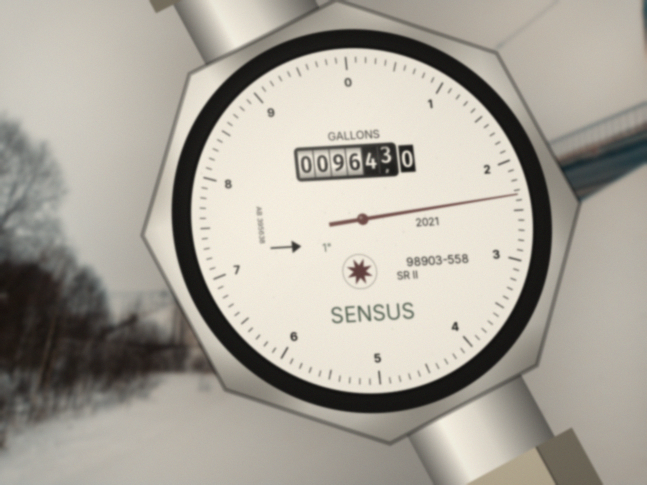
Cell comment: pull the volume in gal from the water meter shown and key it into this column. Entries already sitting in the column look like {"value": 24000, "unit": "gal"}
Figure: {"value": 96432.3, "unit": "gal"}
